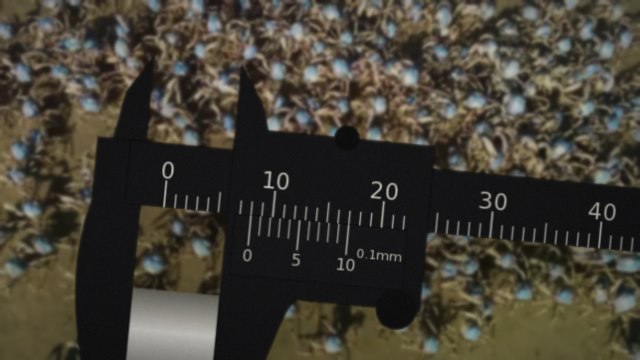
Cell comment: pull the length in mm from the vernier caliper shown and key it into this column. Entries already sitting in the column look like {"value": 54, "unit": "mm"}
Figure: {"value": 8.0, "unit": "mm"}
